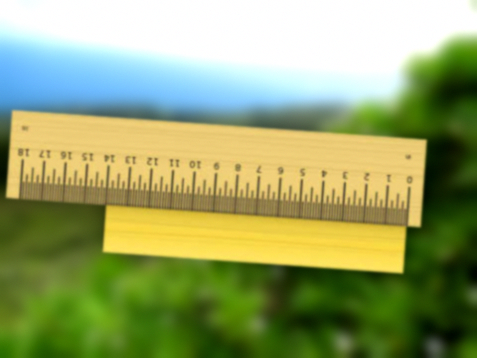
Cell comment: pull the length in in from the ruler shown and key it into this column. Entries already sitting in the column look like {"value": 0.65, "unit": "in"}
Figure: {"value": 14, "unit": "in"}
